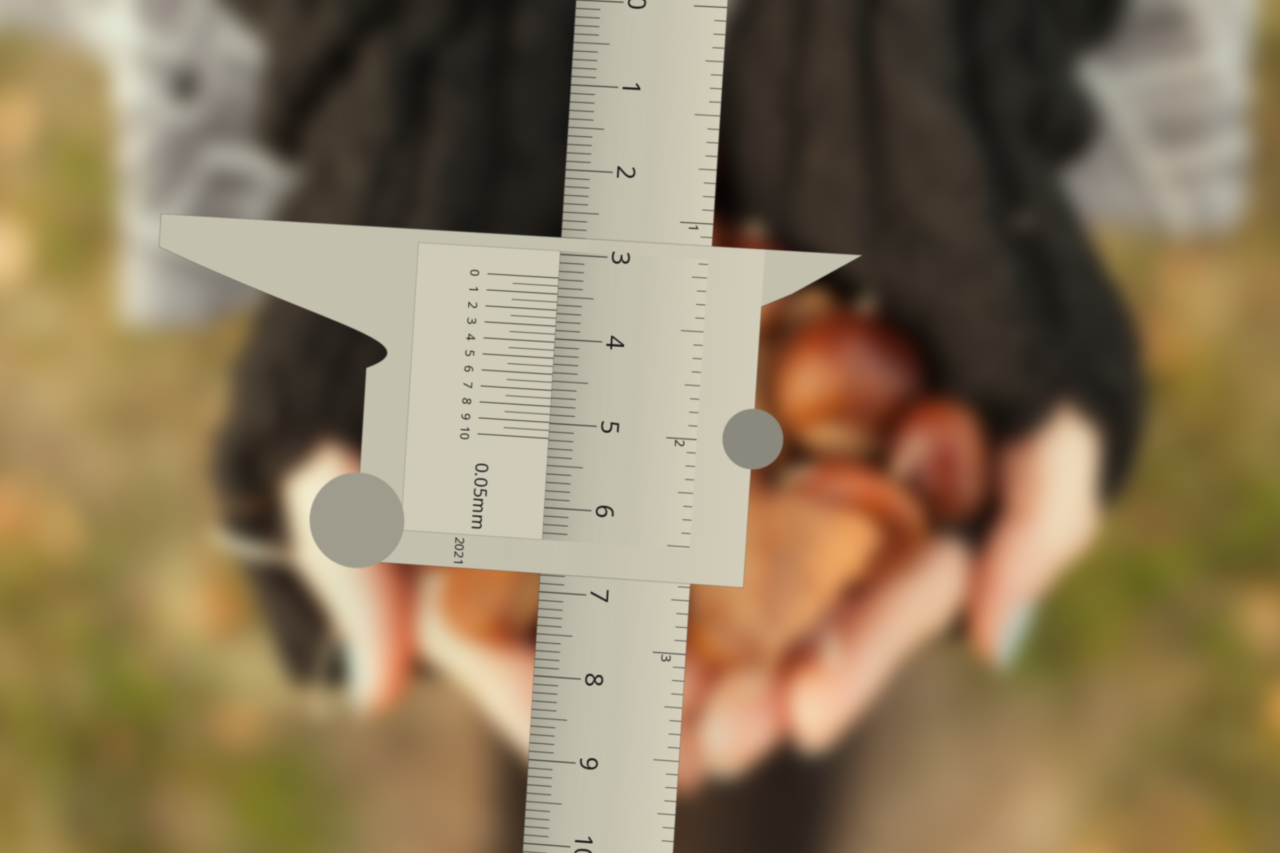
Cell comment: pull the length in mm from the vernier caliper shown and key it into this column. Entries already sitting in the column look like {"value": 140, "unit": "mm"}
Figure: {"value": 32.8, "unit": "mm"}
